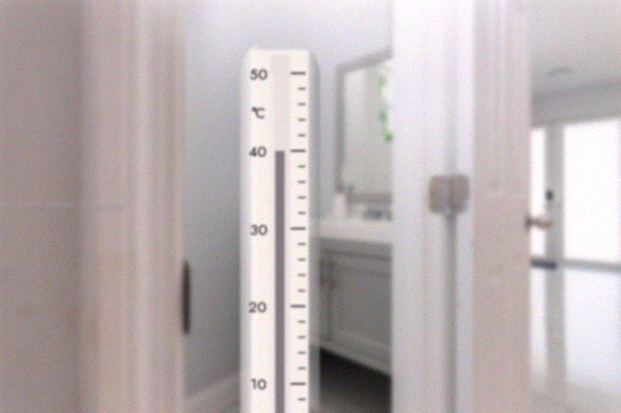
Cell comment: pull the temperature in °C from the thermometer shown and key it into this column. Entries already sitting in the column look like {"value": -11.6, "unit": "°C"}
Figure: {"value": 40, "unit": "°C"}
